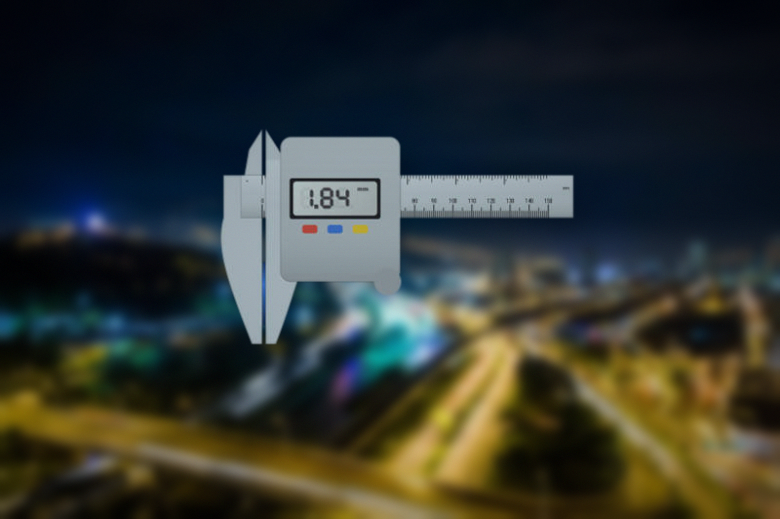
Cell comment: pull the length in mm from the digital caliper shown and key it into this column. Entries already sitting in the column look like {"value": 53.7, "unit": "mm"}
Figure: {"value": 1.84, "unit": "mm"}
